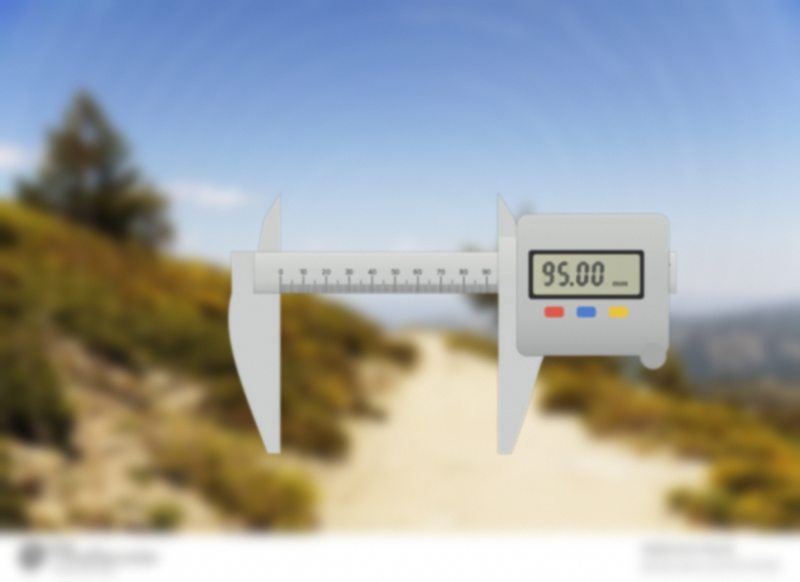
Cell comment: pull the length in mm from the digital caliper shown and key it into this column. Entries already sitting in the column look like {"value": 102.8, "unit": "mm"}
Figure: {"value": 95.00, "unit": "mm"}
